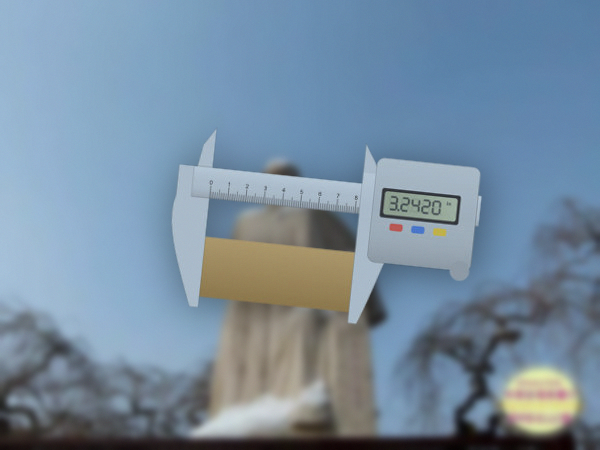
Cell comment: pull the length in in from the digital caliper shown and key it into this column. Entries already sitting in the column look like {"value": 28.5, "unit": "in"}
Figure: {"value": 3.2420, "unit": "in"}
